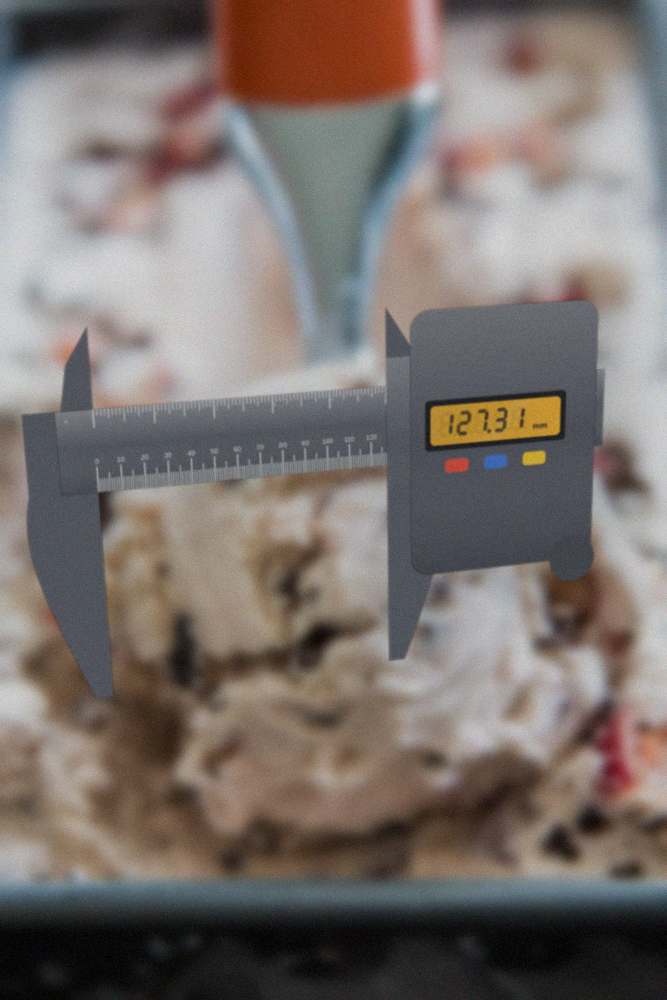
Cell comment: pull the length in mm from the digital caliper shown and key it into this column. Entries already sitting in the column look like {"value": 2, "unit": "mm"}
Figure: {"value": 127.31, "unit": "mm"}
